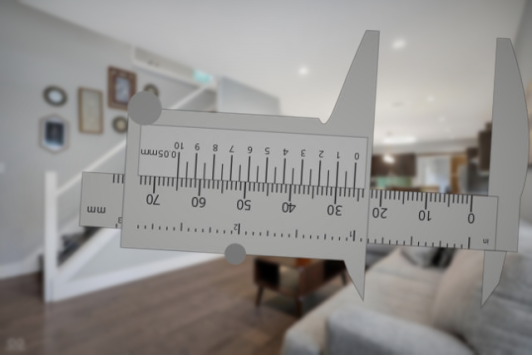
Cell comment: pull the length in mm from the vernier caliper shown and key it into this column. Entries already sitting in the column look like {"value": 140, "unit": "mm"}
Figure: {"value": 26.0, "unit": "mm"}
